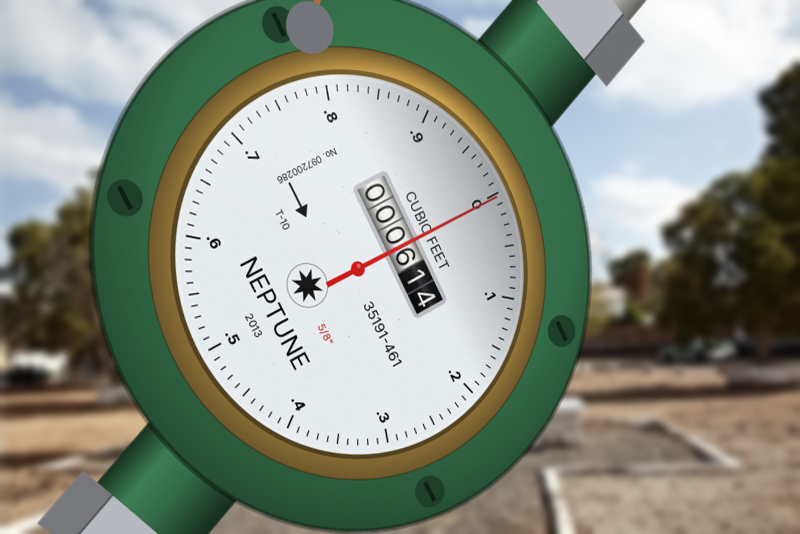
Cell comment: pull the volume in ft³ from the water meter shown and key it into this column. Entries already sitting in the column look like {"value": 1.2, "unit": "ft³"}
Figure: {"value": 614.00, "unit": "ft³"}
